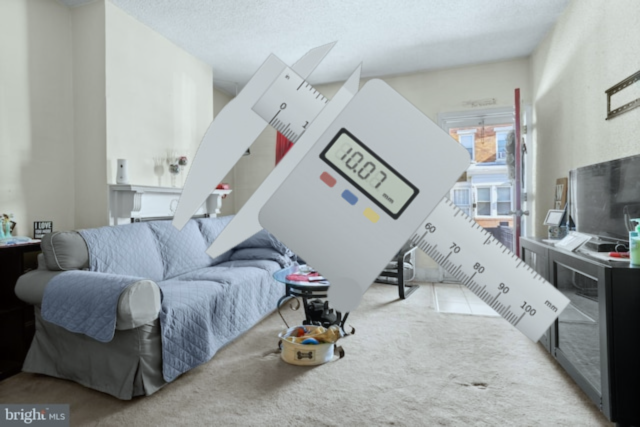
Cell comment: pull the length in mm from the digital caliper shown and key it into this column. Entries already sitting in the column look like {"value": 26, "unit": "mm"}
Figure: {"value": 10.07, "unit": "mm"}
